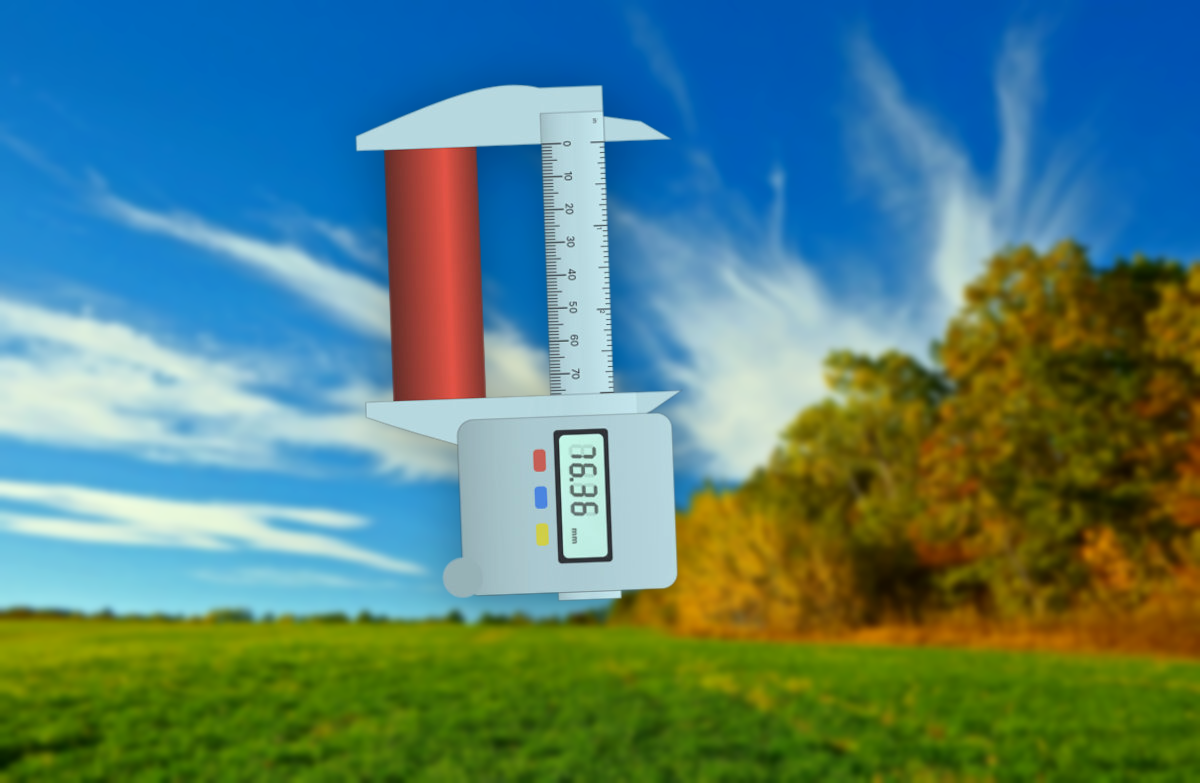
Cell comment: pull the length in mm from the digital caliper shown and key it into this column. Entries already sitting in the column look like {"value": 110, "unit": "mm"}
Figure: {"value": 76.36, "unit": "mm"}
